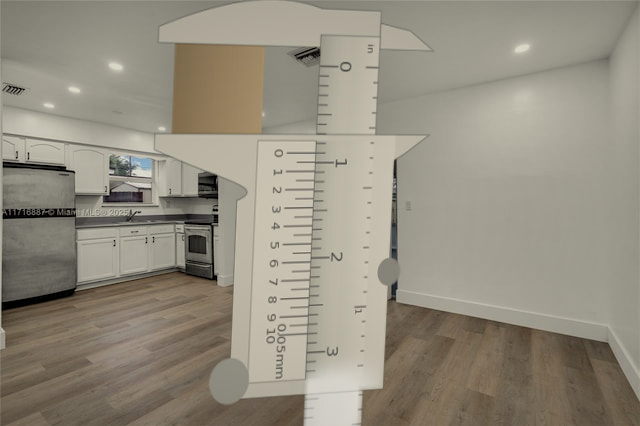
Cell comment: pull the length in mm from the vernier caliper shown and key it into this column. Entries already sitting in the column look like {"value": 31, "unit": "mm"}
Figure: {"value": 9.0, "unit": "mm"}
